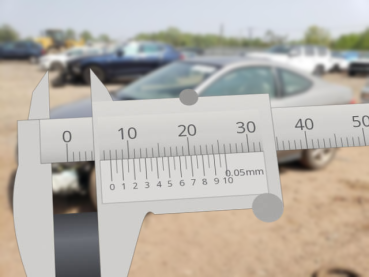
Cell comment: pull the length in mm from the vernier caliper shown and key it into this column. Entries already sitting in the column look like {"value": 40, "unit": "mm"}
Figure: {"value": 7.0, "unit": "mm"}
